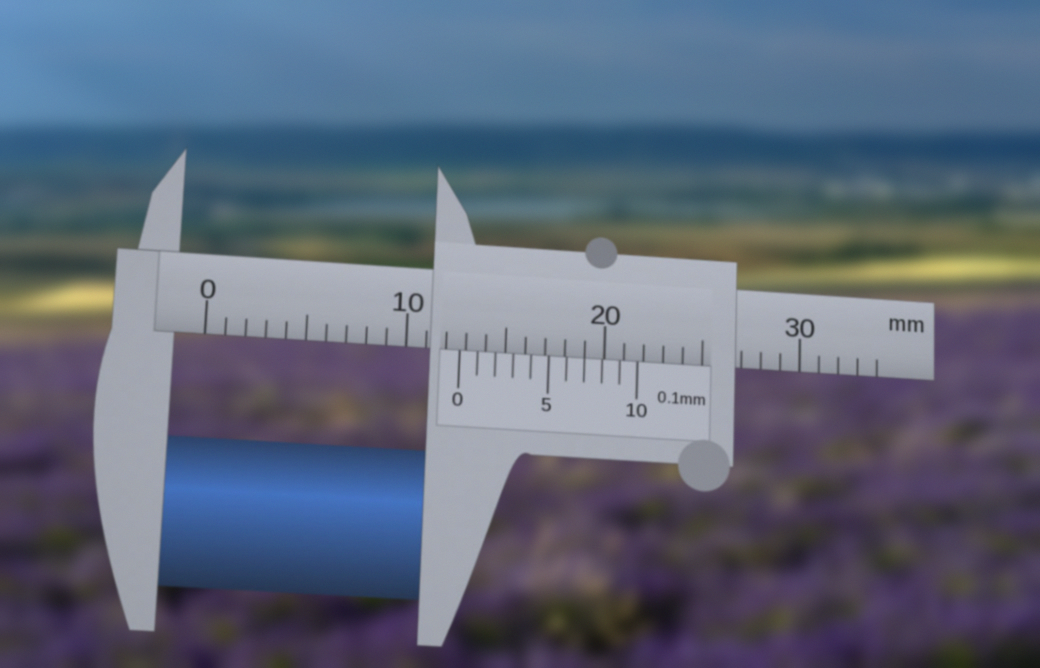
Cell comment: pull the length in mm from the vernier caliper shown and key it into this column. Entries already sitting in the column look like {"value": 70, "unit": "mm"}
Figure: {"value": 12.7, "unit": "mm"}
